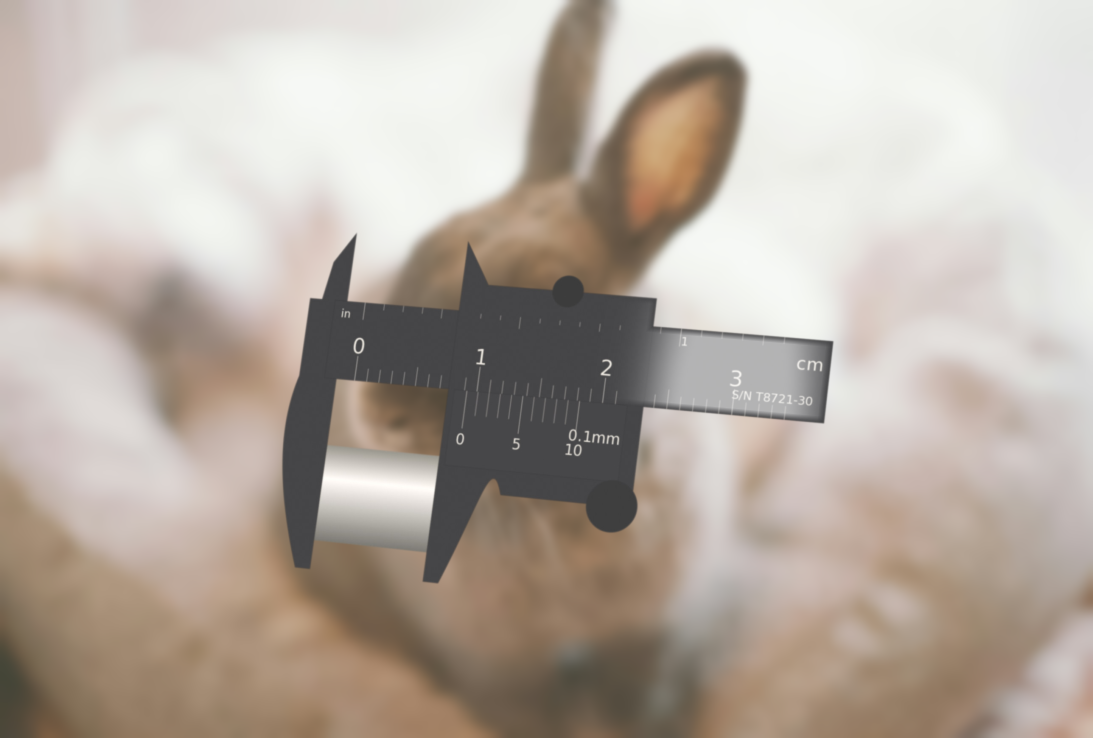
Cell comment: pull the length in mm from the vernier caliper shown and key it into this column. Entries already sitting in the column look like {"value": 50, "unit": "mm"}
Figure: {"value": 9.2, "unit": "mm"}
